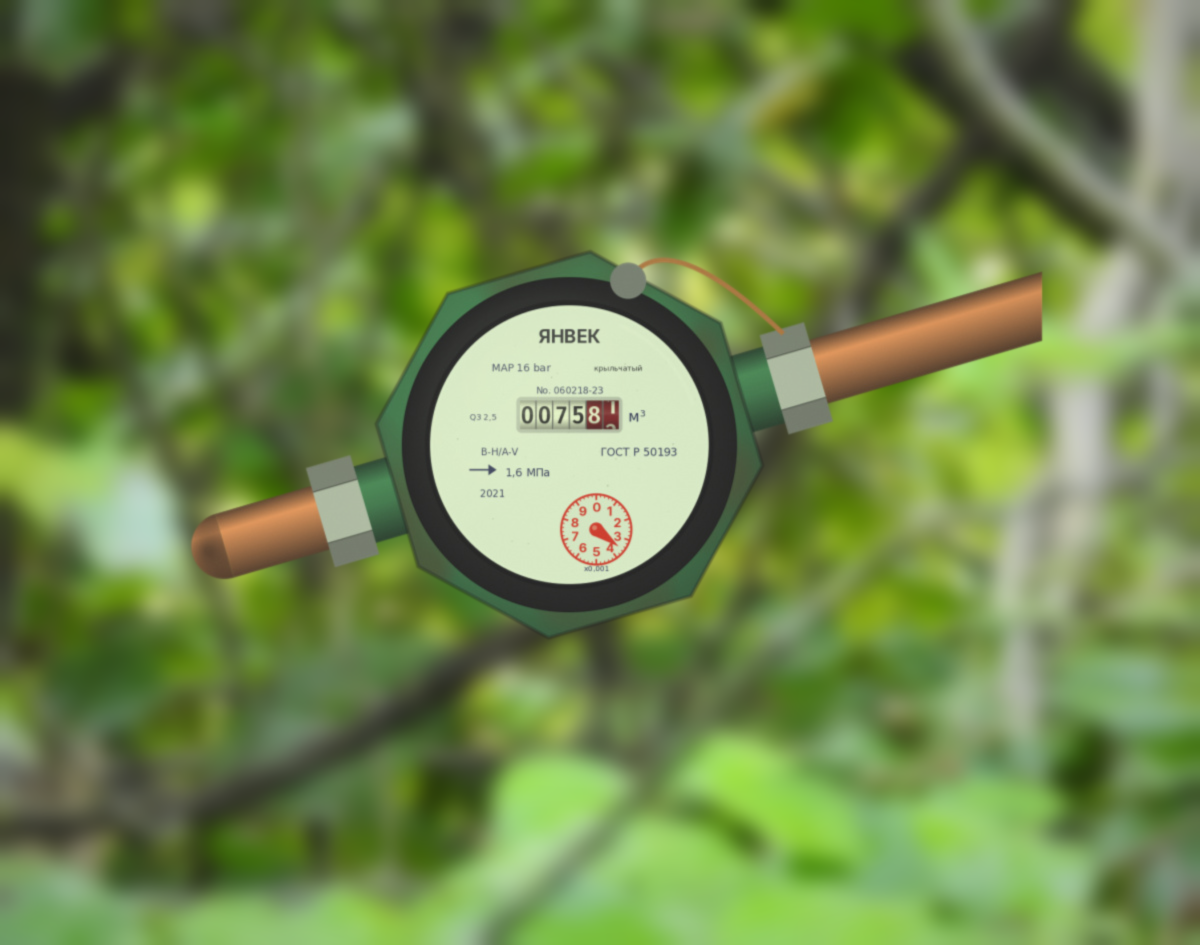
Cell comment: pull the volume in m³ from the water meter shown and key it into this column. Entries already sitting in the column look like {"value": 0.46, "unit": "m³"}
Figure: {"value": 75.813, "unit": "m³"}
